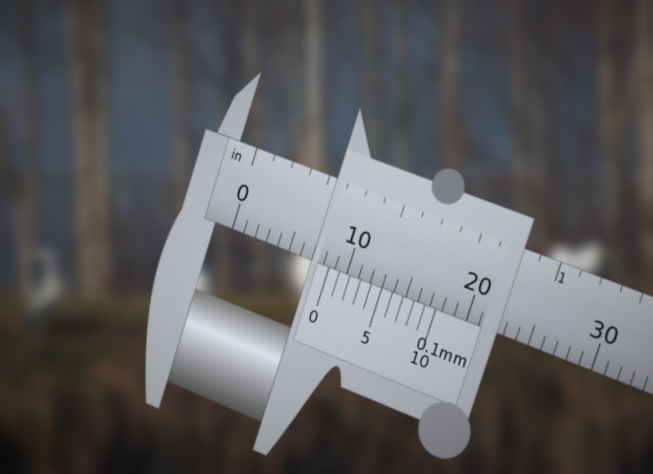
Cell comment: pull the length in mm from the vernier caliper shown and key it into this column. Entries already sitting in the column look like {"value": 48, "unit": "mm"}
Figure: {"value": 8.5, "unit": "mm"}
